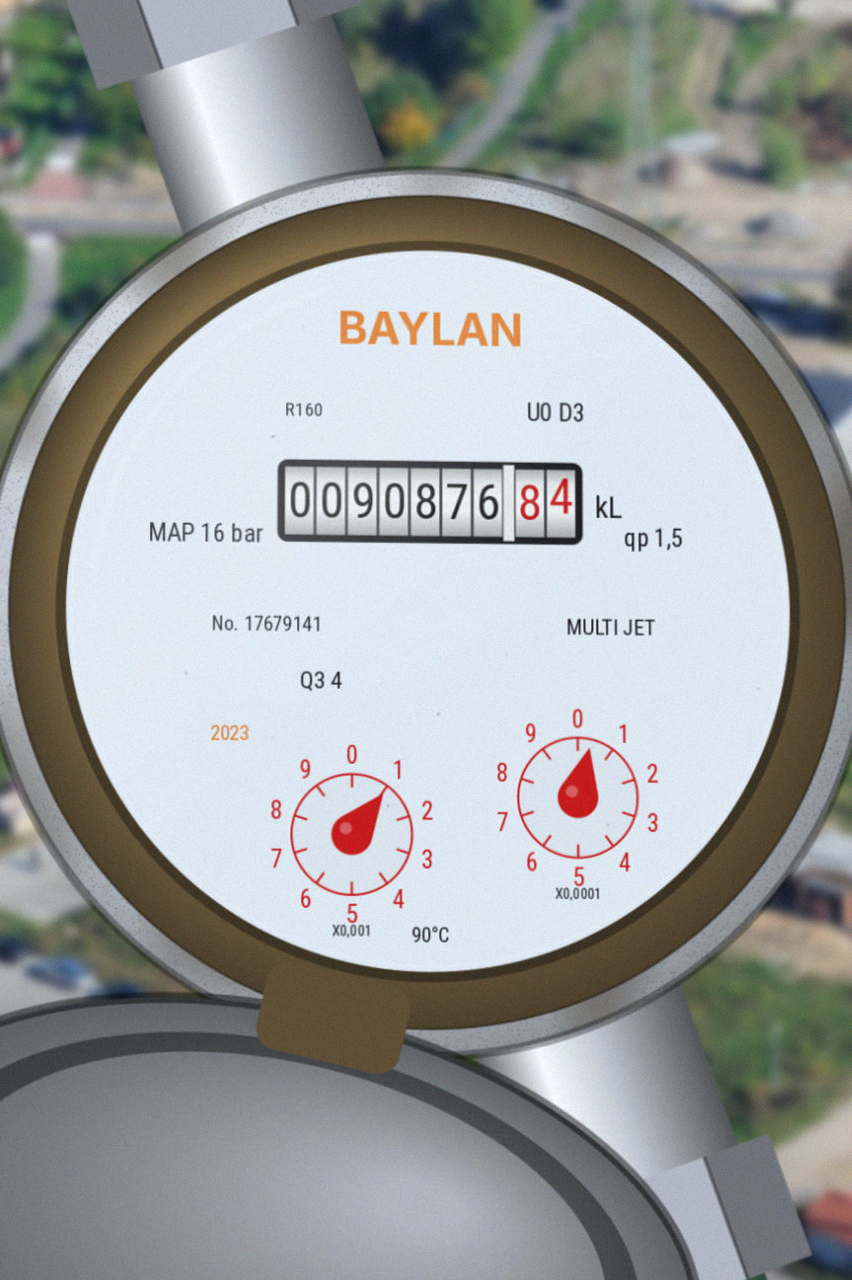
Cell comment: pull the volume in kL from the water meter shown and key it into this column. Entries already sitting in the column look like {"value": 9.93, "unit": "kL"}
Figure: {"value": 90876.8410, "unit": "kL"}
